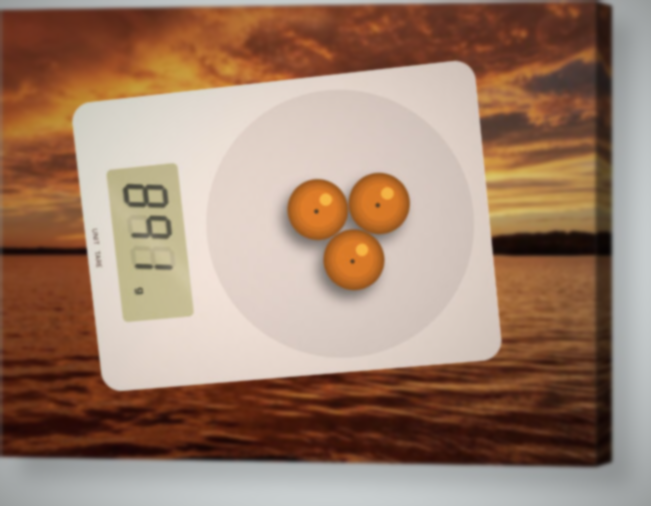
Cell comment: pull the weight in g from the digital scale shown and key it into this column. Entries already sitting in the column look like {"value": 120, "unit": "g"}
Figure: {"value": 891, "unit": "g"}
